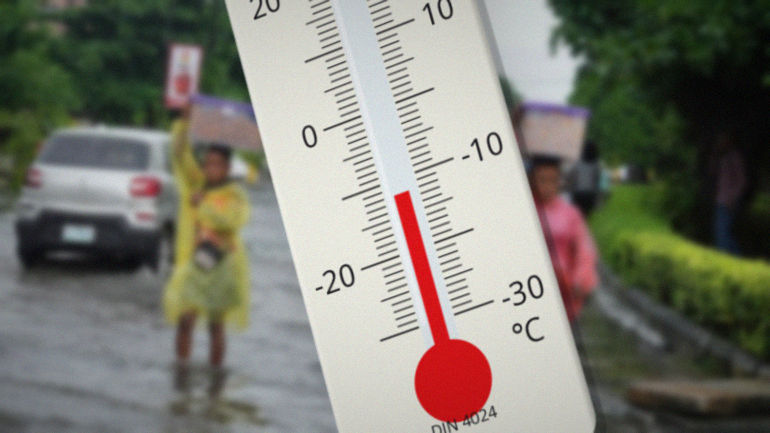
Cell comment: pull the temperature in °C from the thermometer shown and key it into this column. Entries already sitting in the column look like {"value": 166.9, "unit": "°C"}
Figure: {"value": -12, "unit": "°C"}
